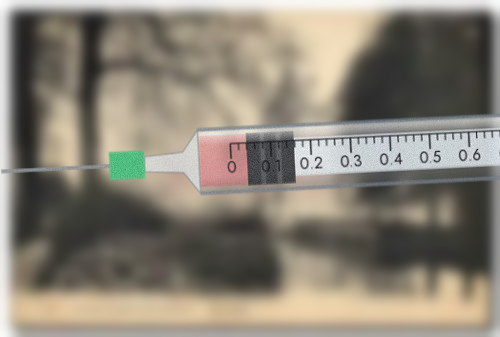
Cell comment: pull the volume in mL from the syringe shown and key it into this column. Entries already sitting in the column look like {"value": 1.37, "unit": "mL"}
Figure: {"value": 0.04, "unit": "mL"}
